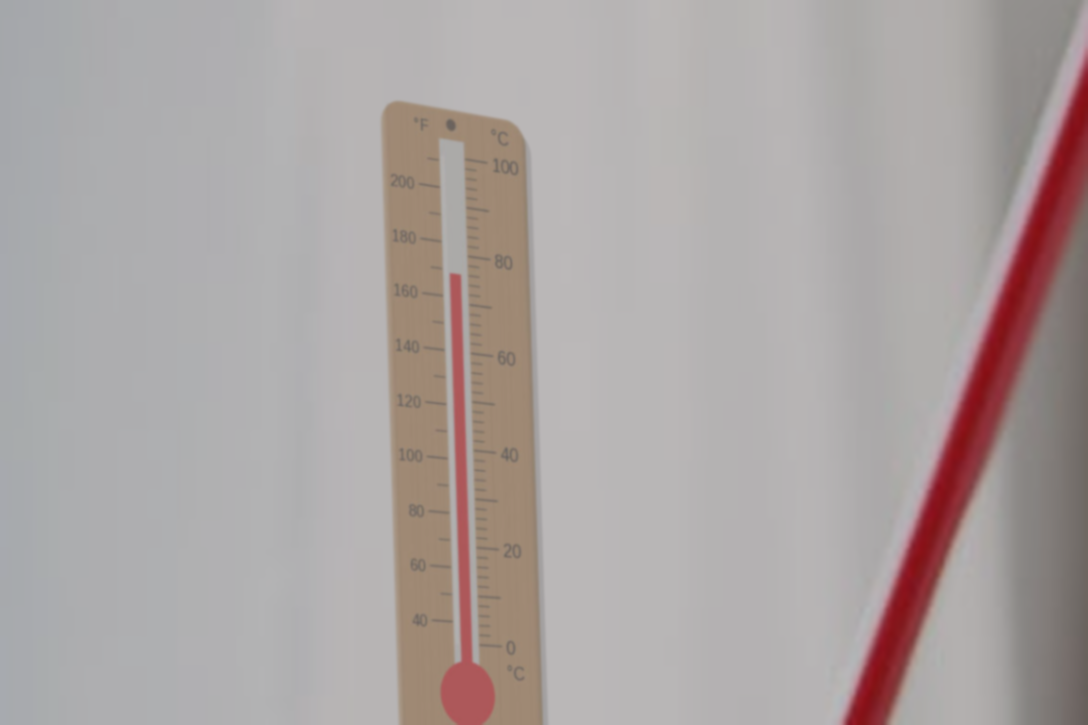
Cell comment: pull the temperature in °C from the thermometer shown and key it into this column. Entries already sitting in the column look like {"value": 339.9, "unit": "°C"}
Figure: {"value": 76, "unit": "°C"}
